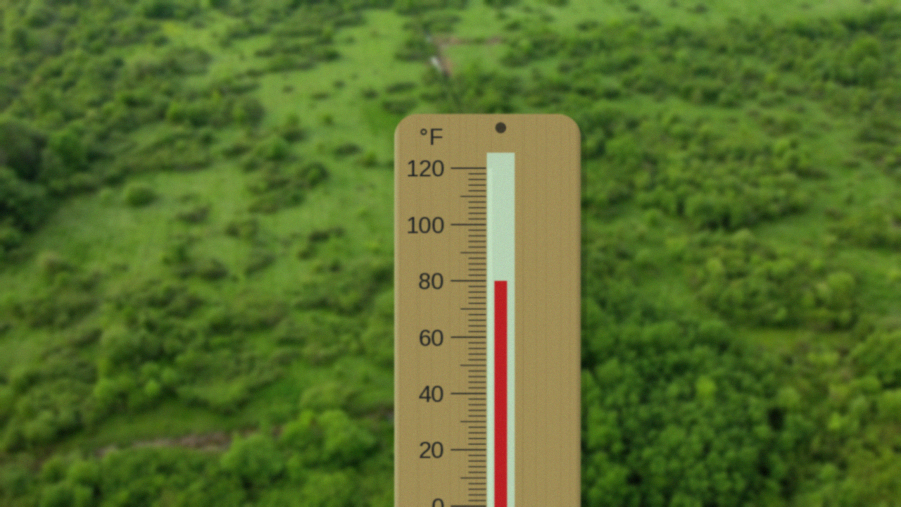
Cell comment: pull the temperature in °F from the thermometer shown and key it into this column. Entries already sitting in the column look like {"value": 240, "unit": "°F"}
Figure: {"value": 80, "unit": "°F"}
